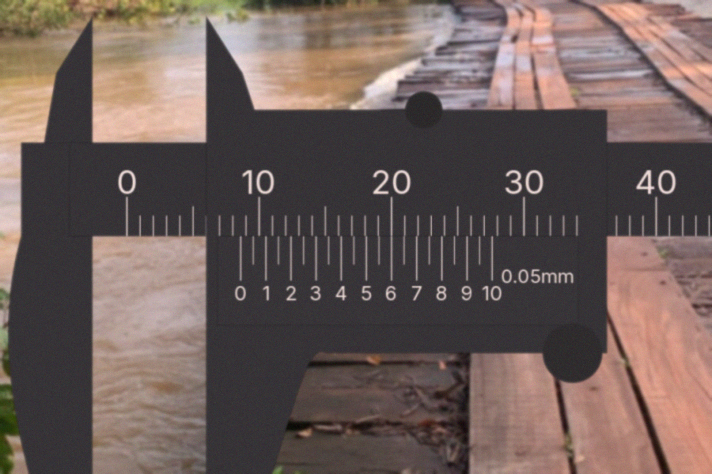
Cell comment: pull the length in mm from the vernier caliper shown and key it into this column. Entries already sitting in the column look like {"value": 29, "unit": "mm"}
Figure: {"value": 8.6, "unit": "mm"}
